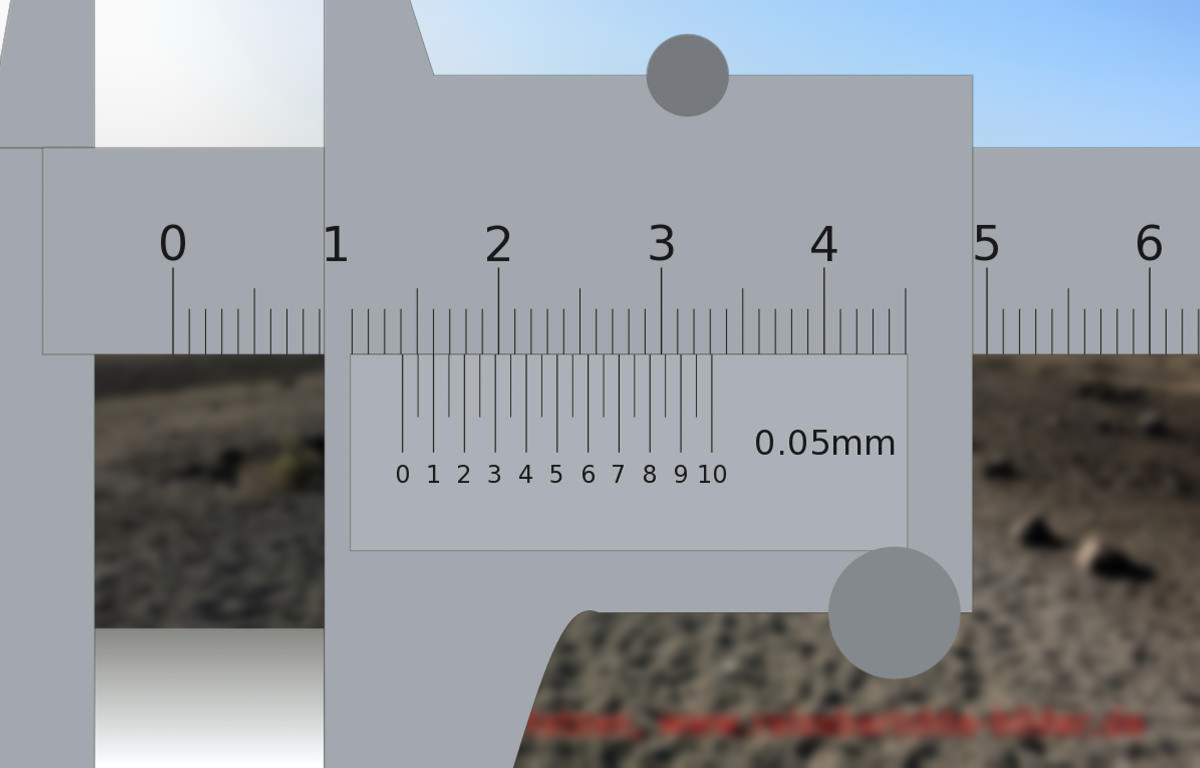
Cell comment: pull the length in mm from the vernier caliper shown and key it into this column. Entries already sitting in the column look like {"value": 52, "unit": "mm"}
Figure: {"value": 14.1, "unit": "mm"}
